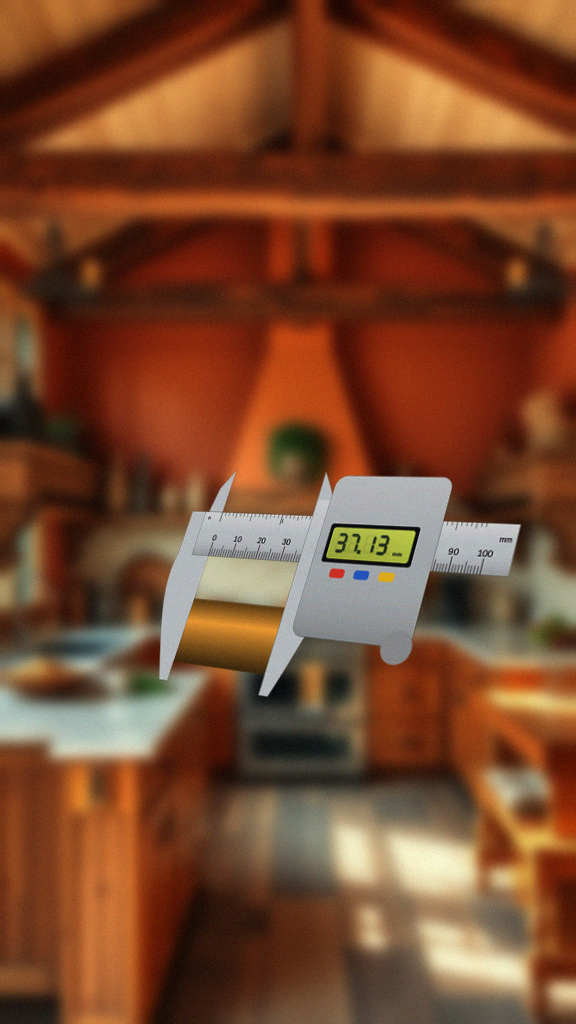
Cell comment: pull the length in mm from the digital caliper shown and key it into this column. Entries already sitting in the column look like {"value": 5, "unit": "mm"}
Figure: {"value": 37.13, "unit": "mm"}
